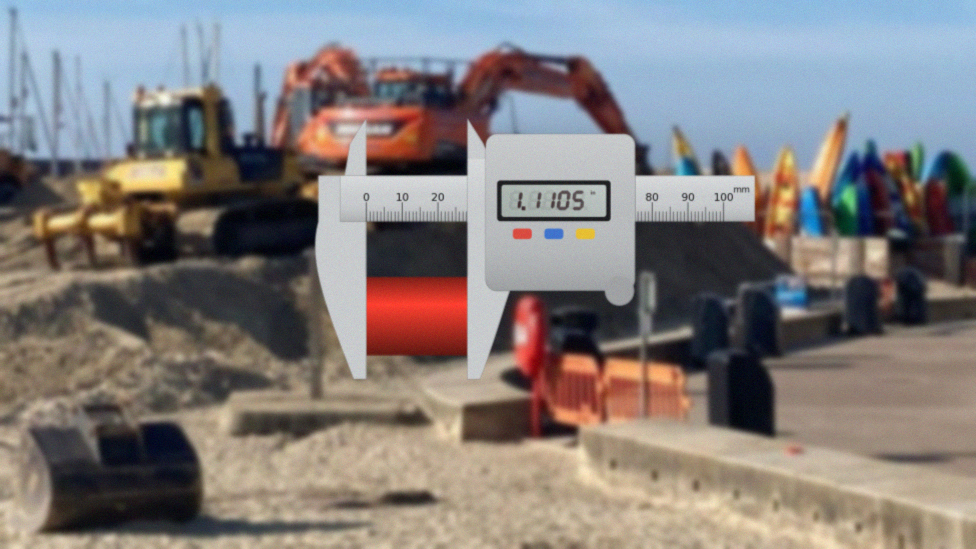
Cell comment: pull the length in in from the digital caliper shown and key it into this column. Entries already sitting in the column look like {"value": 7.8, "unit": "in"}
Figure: {"value": 1.1105, "unit": "in"}
